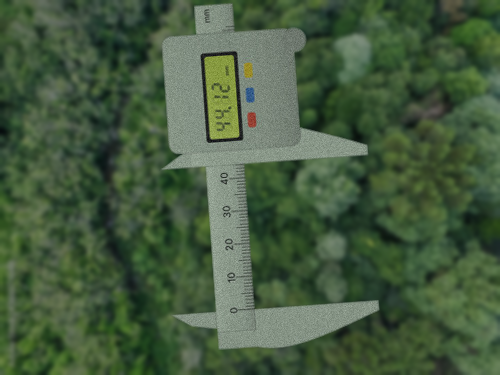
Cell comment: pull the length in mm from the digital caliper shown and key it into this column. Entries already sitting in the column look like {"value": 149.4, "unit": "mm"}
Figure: {"value": 44.12, "unit": "mm"}
